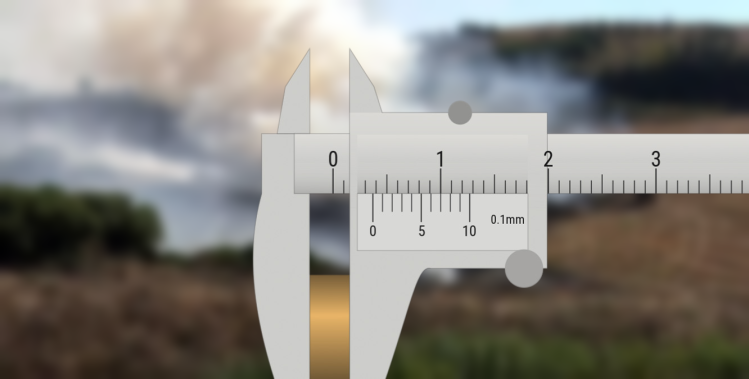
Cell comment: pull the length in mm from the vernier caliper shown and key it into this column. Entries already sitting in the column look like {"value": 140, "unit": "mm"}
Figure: {"value": 3.7, "unit": "mm"}
